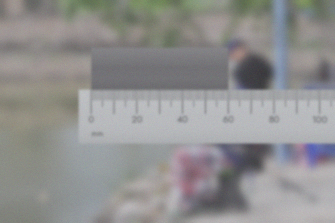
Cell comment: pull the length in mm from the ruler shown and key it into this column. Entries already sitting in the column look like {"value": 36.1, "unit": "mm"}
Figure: {"value": 60, "unit": "mm"}
